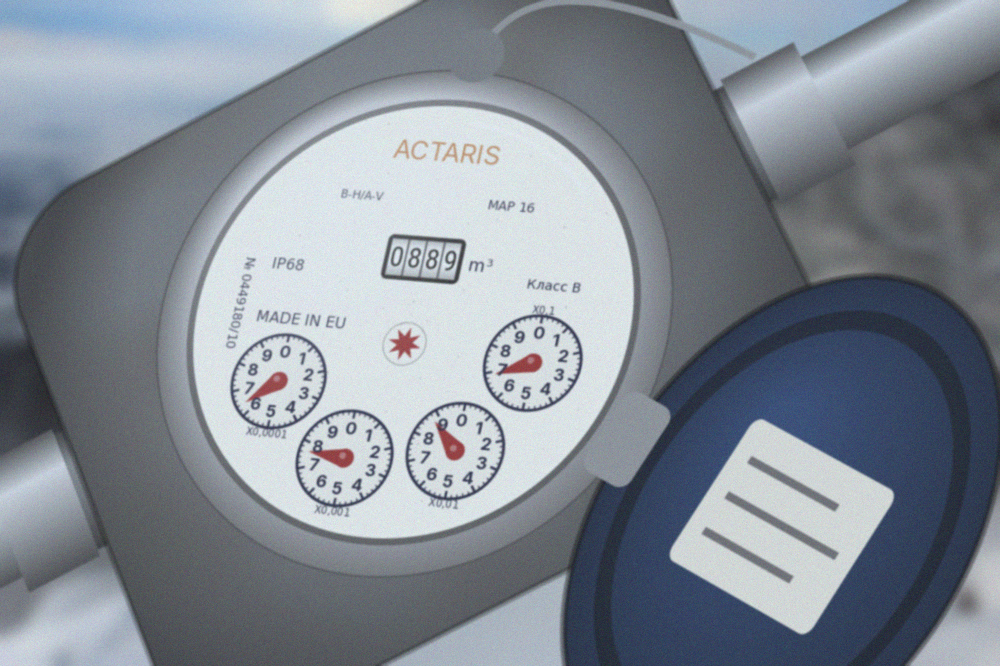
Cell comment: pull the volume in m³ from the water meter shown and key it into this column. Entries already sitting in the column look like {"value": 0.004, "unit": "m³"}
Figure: {"value": 889.6876, "unit": "m³"}
